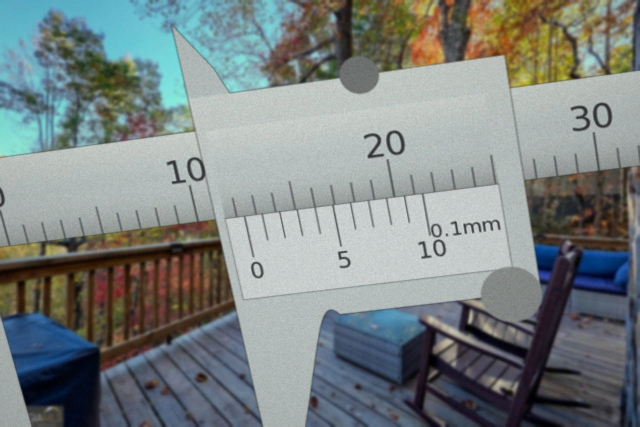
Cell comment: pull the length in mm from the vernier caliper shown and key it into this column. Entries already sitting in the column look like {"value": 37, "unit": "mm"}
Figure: {"value": 12.4, "unit": "mm"}
